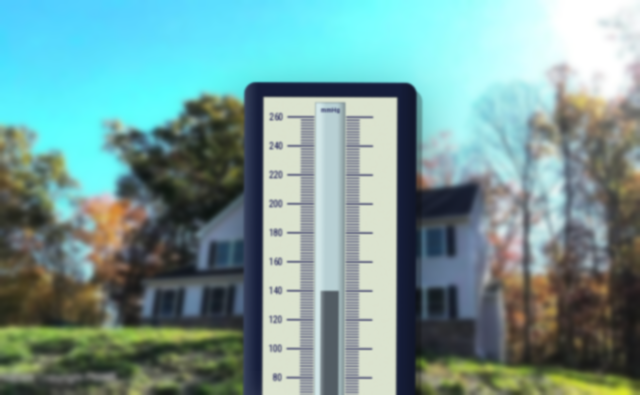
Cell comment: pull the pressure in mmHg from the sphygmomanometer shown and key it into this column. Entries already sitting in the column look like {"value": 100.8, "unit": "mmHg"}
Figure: {"value": 140, "unit": "mmHg"}
